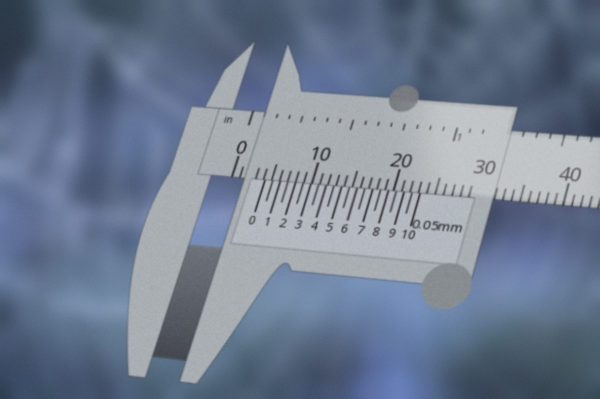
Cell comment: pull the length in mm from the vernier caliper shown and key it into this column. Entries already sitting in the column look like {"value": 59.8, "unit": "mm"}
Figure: {"value": 4.2, "unit": "mm"}
